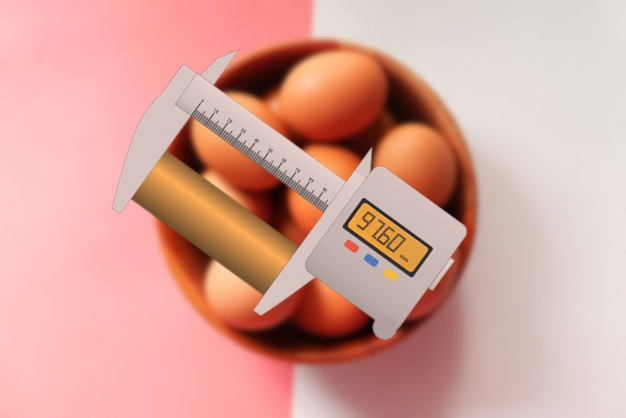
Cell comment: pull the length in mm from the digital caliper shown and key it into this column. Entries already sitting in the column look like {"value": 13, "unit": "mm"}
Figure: {"value": 97.60, "unit": "mm"}
